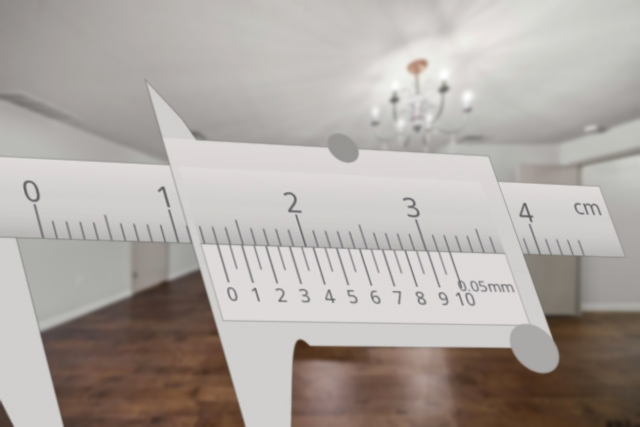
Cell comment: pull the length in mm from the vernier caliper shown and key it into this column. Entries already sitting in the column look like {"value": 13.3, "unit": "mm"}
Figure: {"value": 13.0, "unit": "mm"}
